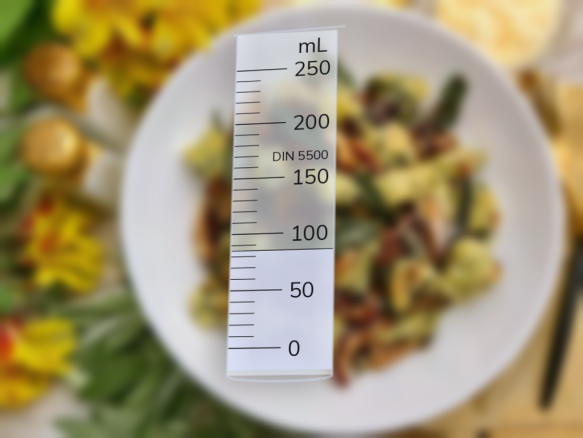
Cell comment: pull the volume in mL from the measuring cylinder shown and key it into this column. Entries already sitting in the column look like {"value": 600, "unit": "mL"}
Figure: {"value": 85, "unit": "mL"}
